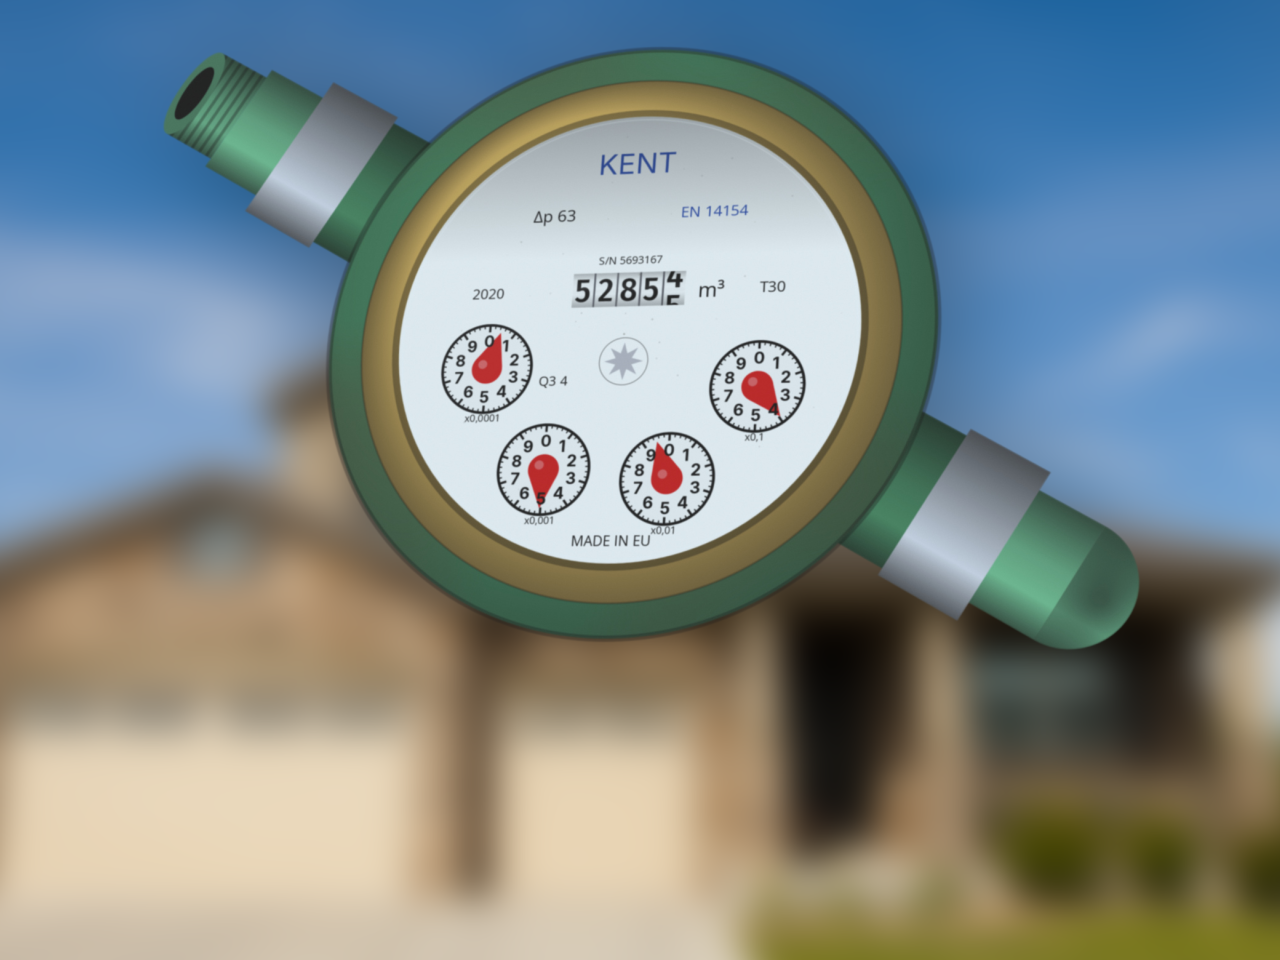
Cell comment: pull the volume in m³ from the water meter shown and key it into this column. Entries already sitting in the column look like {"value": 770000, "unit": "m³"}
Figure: {"value": 52854.3950, "unit": "m³"}
